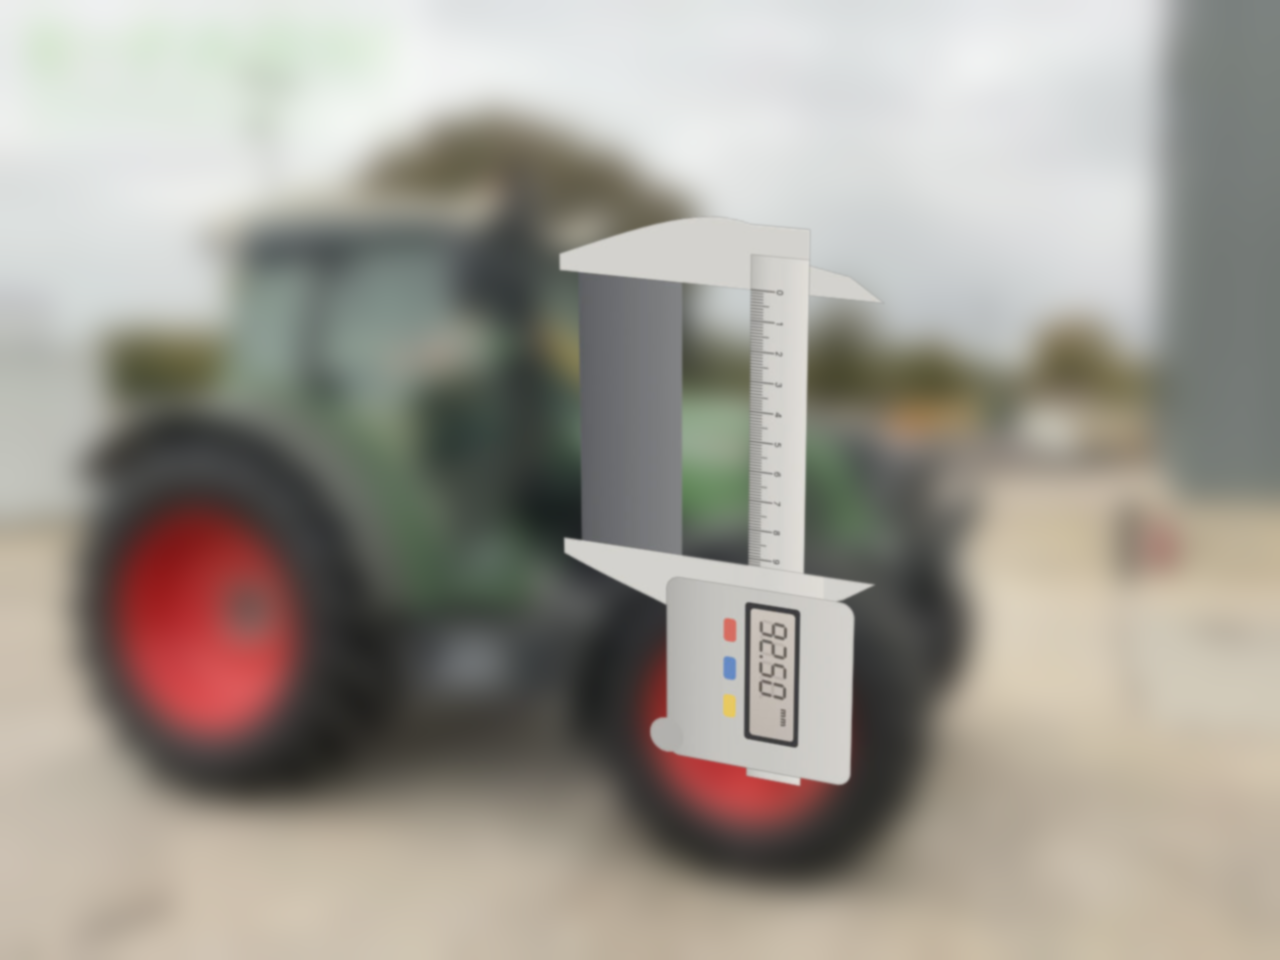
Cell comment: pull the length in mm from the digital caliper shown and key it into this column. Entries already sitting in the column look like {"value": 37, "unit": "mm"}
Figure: {"value": 92.50, "unit": "mm"}
